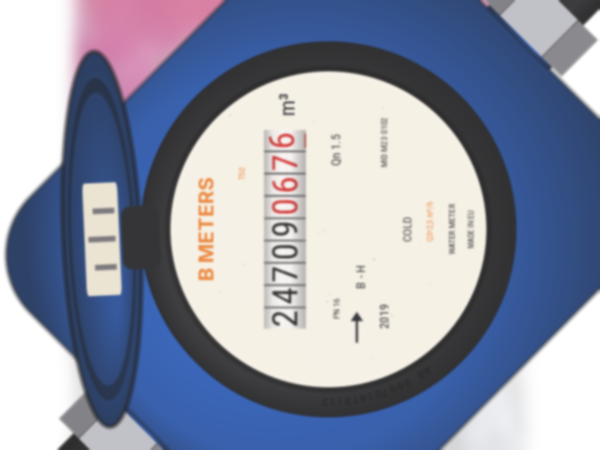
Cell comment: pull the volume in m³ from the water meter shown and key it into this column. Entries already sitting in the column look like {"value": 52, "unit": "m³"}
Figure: {"value": 24709.0676, "unit": "m³"}
